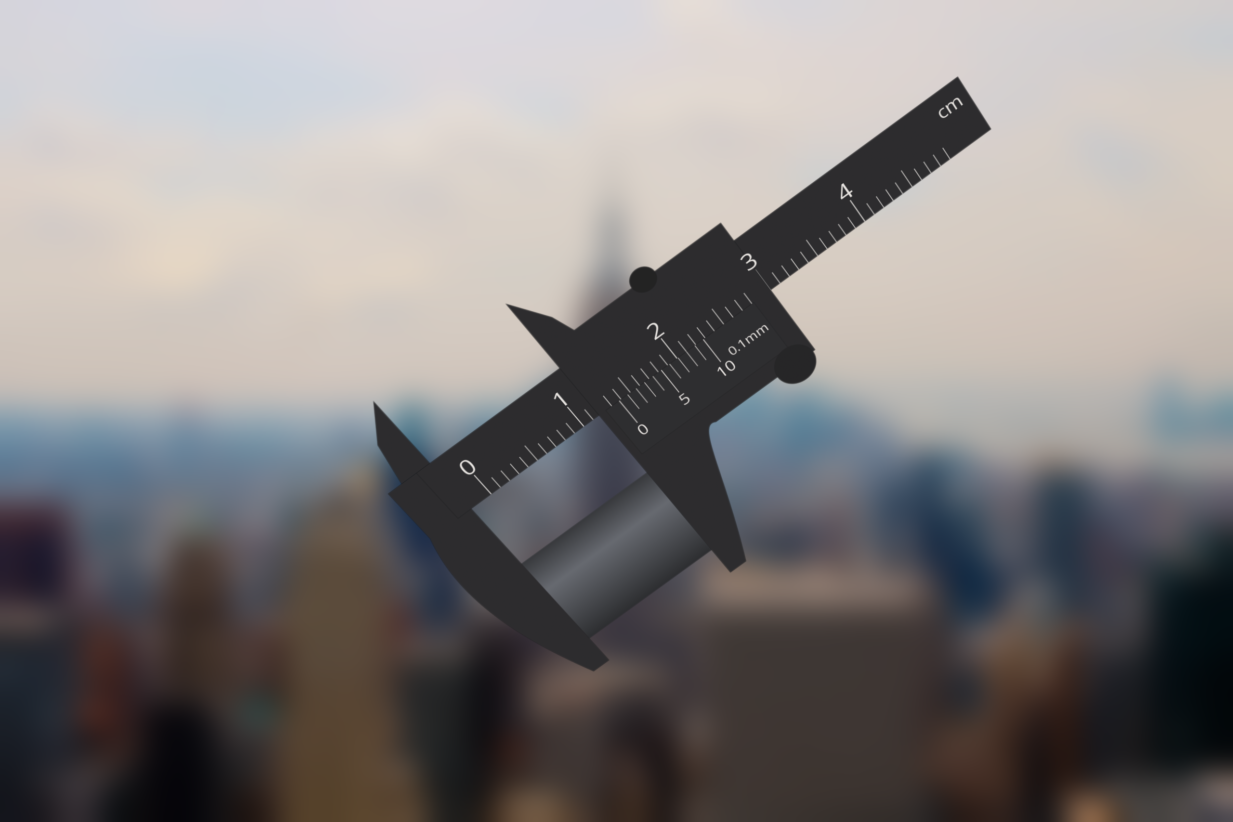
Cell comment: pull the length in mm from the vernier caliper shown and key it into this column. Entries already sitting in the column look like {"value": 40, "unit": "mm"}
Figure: {"value": 13.8, "unit": "mm"}
